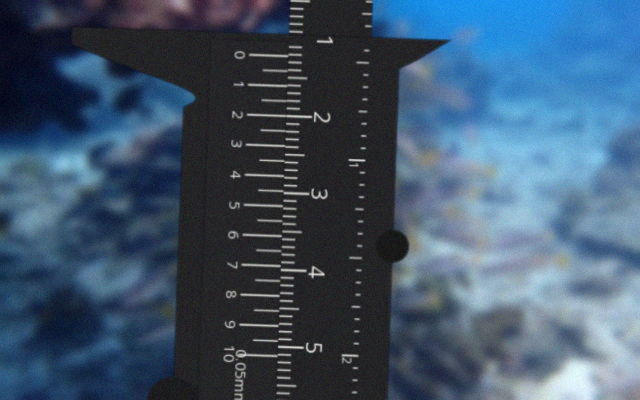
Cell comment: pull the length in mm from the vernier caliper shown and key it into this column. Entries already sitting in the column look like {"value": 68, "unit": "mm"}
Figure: {"value": 12.2, "unit": "mm"}
